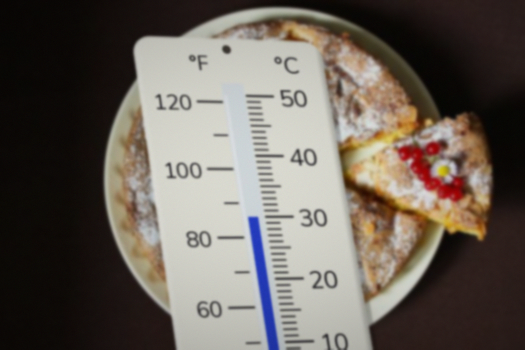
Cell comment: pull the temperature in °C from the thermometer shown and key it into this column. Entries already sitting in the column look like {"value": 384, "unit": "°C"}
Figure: {"value": 30, "unit": "°C"}
